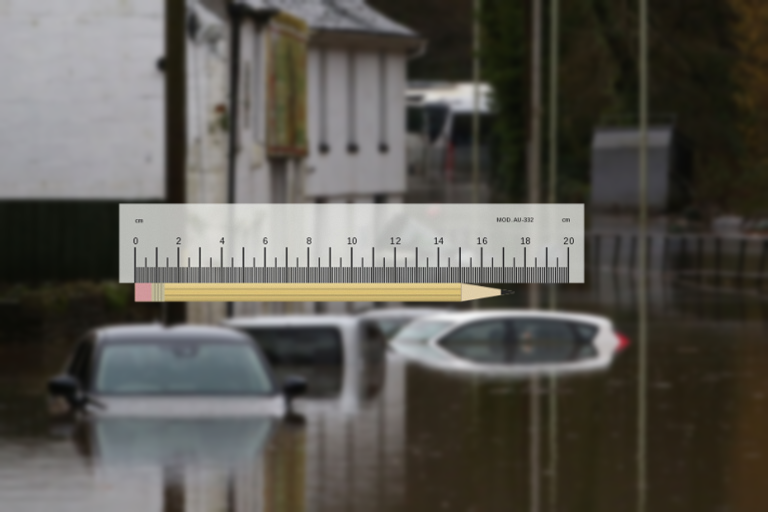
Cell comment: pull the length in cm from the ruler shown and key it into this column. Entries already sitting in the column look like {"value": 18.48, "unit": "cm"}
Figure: {"value": 17.5, "unit": "cm"}
